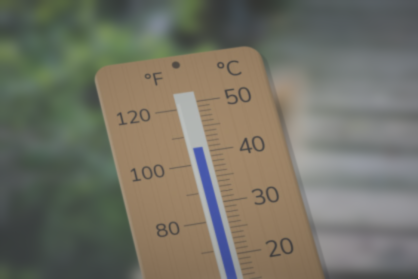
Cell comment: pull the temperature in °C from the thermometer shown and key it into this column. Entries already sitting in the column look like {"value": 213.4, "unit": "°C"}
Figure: {"value": 41, "unit": "°C"}
